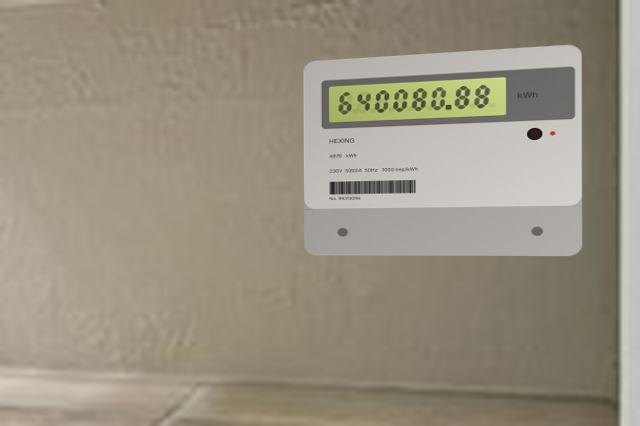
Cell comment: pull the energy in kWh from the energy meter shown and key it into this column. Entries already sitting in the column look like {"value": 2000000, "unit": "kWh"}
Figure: {"value": 640080.88, "unit": "kWh"}
